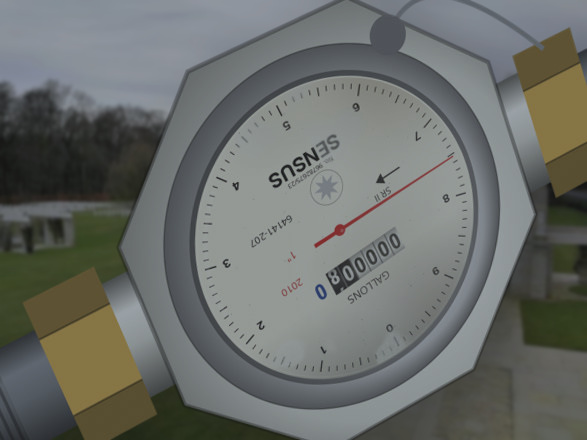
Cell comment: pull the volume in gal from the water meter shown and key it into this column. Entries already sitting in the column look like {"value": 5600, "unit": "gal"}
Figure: {"value": 77.5, "unit": "gal"}
